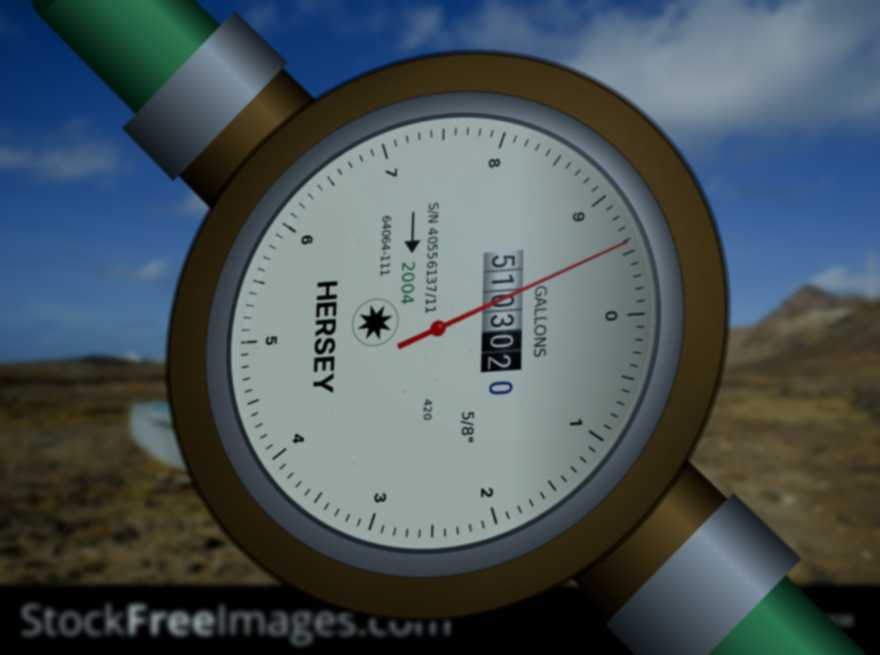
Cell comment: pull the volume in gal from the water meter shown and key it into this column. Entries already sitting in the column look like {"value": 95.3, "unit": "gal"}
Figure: {"value": 5103019.4, "unit": "gal"}
